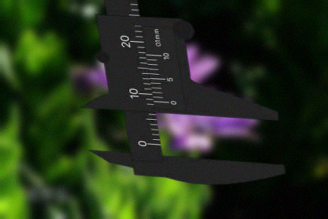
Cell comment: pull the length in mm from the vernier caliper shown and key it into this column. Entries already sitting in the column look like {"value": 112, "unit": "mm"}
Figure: {"value": 8.6, "unit": "mm"}
